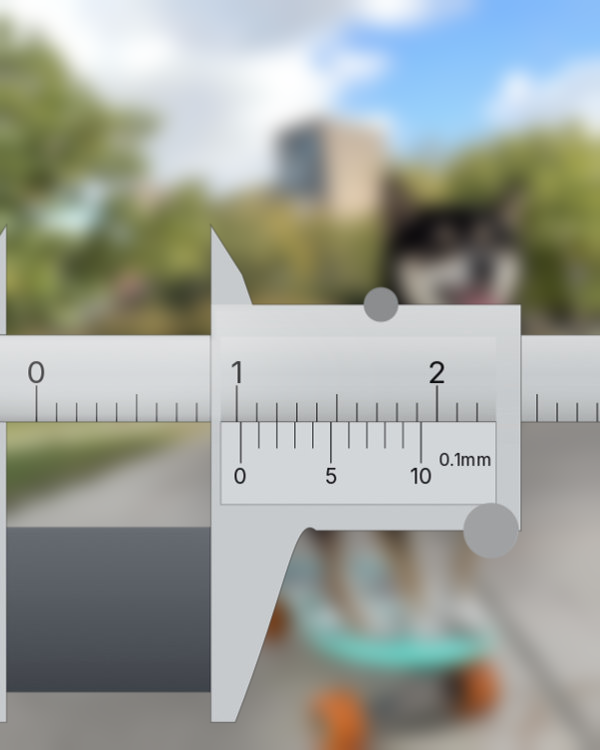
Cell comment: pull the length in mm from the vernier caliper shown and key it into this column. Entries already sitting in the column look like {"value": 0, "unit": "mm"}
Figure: {"value": 10.2, "unit": "mm"}
